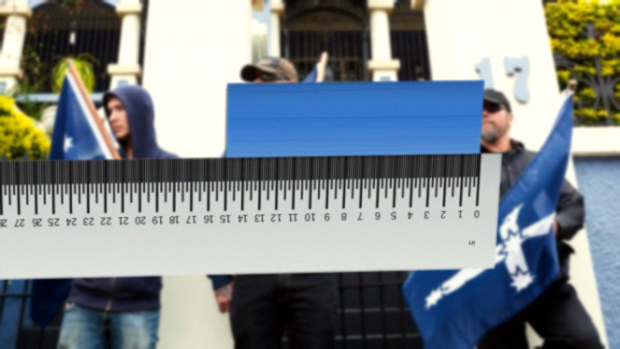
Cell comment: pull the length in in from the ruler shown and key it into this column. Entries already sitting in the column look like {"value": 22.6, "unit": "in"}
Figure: {"value": 15, "unit": "in"}
